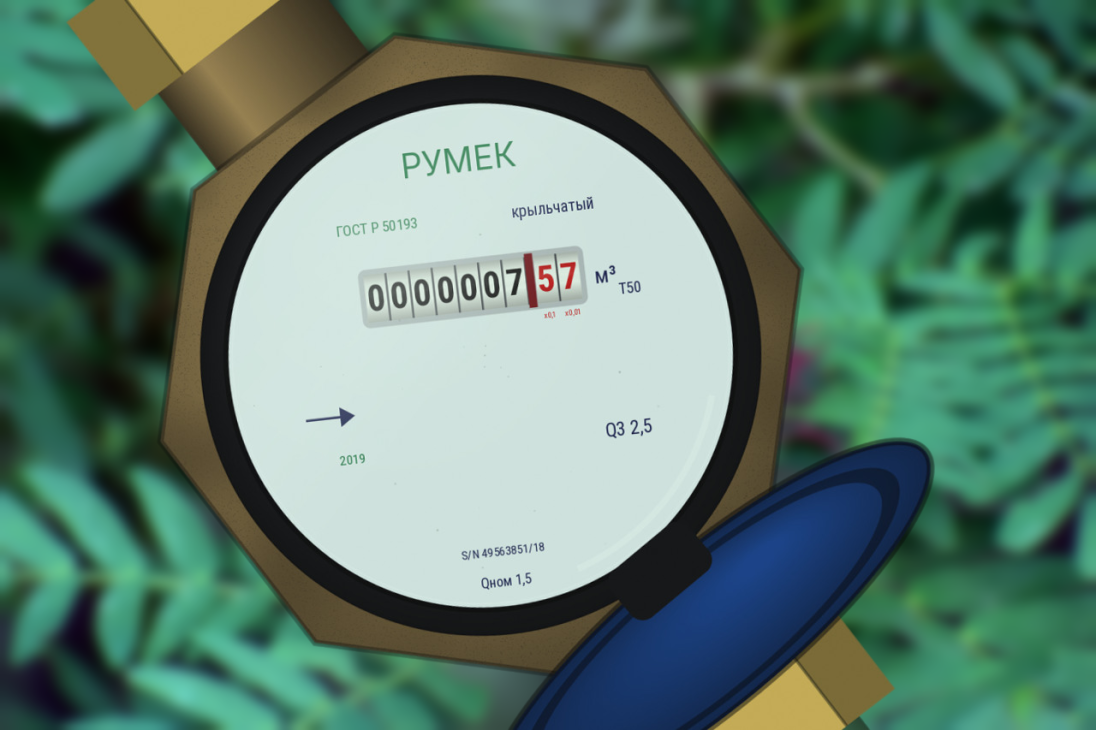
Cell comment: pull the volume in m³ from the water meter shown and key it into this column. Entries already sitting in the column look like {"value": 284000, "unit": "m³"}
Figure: {"value": 7.57, "unit": "m³"}
